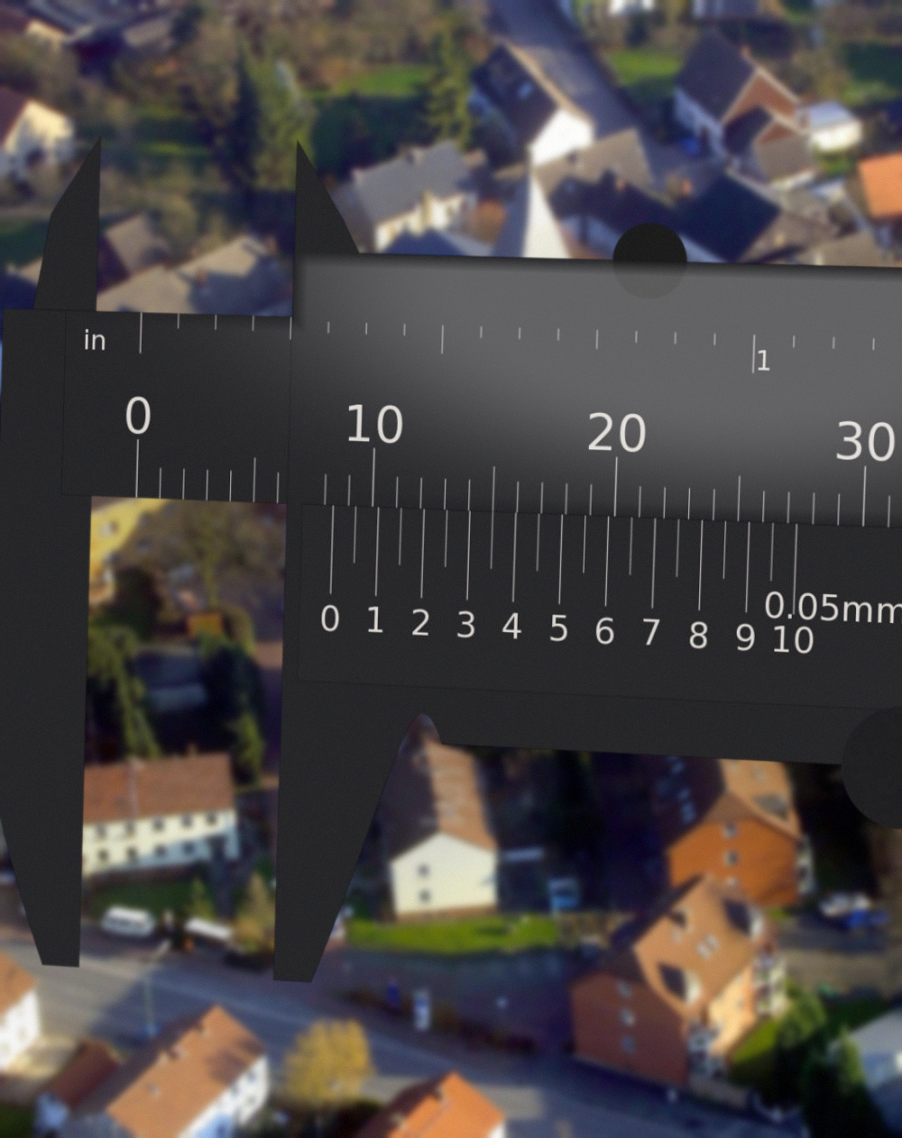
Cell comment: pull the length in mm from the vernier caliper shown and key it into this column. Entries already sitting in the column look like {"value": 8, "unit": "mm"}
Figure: {"value": 8.35, "unit": "mm"}
